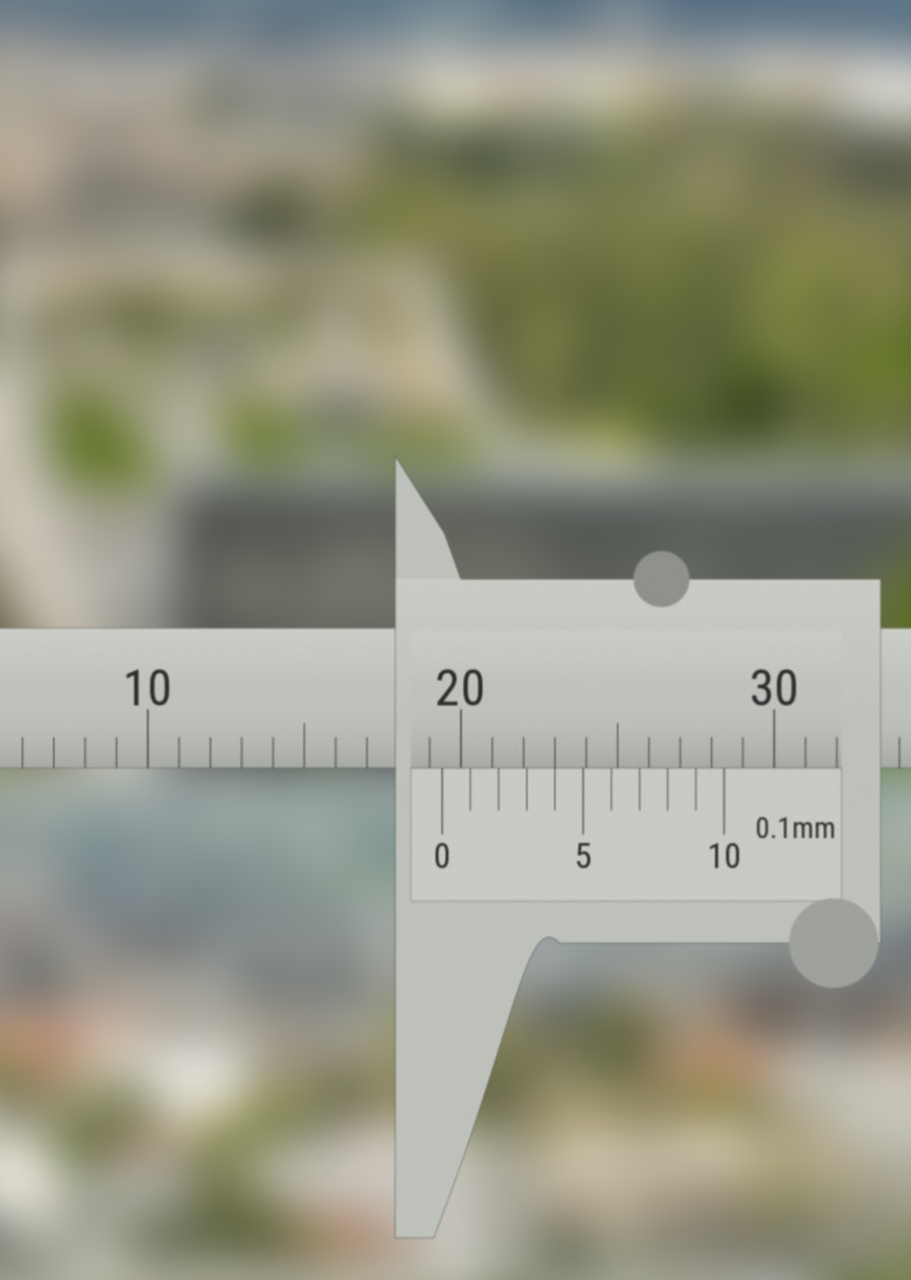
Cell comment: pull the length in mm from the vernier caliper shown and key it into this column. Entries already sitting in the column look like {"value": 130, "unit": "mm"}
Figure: {"value": 19.4, "unit": "mm"}
